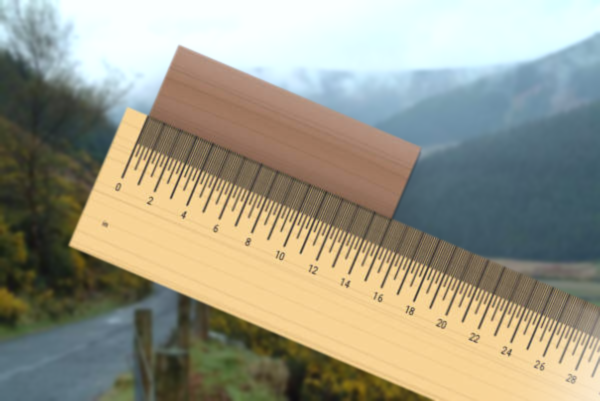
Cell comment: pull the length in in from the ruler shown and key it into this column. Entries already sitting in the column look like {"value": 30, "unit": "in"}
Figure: {"value": 15, "unit": "in"}
